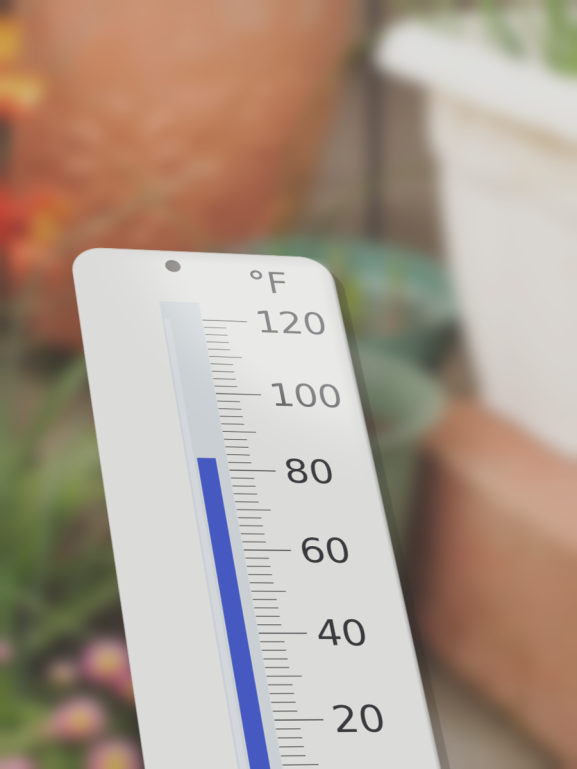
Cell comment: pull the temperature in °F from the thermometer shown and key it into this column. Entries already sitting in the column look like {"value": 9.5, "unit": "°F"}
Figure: {"value": 83, "unit": "°F"}
